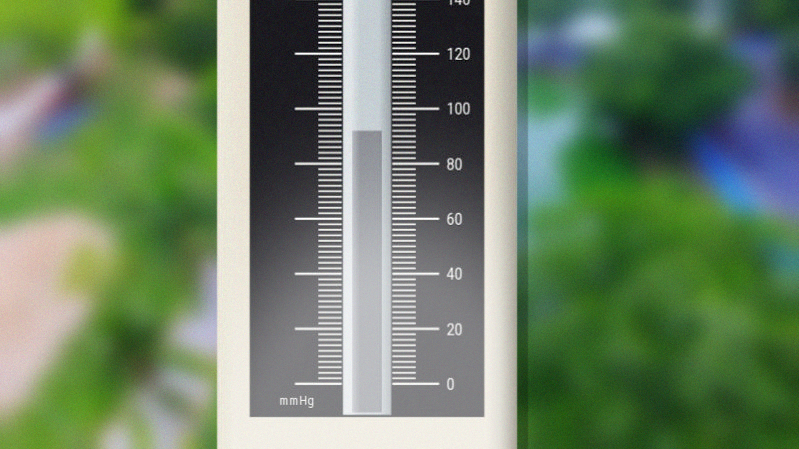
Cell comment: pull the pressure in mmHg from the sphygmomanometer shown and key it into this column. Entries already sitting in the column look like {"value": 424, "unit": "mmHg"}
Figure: {"value": 92, "unit": "mmHg"}
